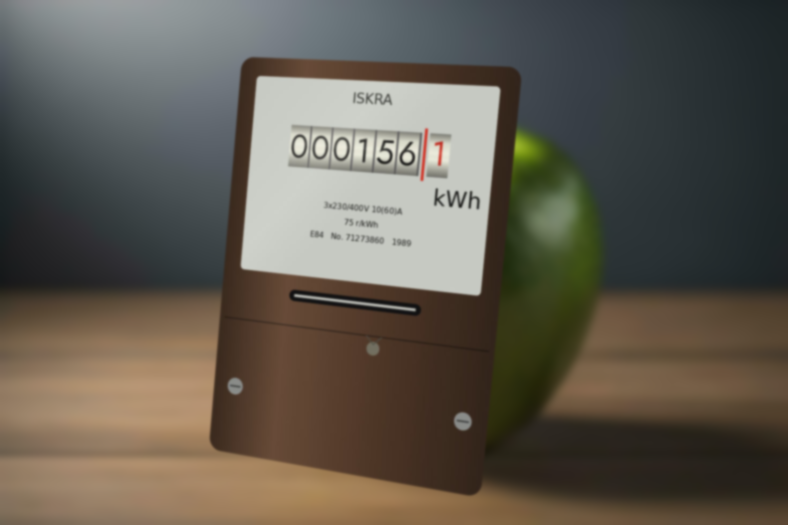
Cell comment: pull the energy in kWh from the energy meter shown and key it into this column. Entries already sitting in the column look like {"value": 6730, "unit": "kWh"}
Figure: {"value": 156.1, "unit": "kWh"}
